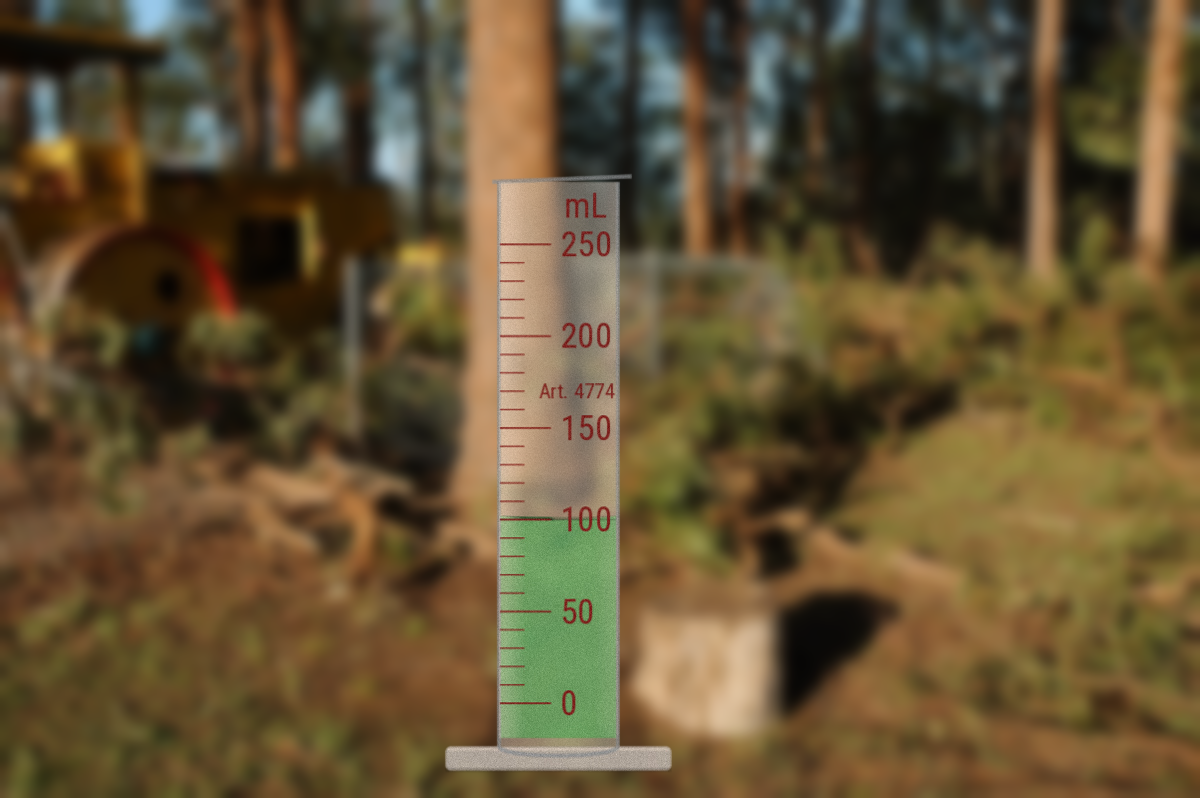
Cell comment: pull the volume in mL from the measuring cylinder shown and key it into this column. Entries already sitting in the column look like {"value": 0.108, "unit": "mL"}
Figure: {"value": 100, "unit": "mL"}
